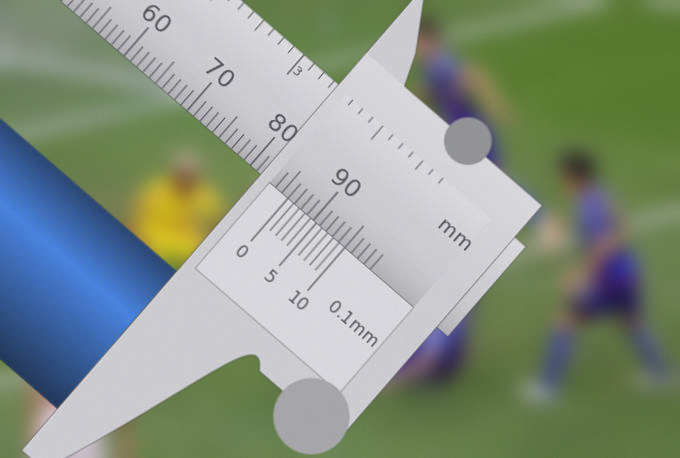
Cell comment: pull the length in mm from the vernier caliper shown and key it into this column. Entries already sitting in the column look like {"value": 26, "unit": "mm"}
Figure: {"value": 86.0, "unit": "mm"}
